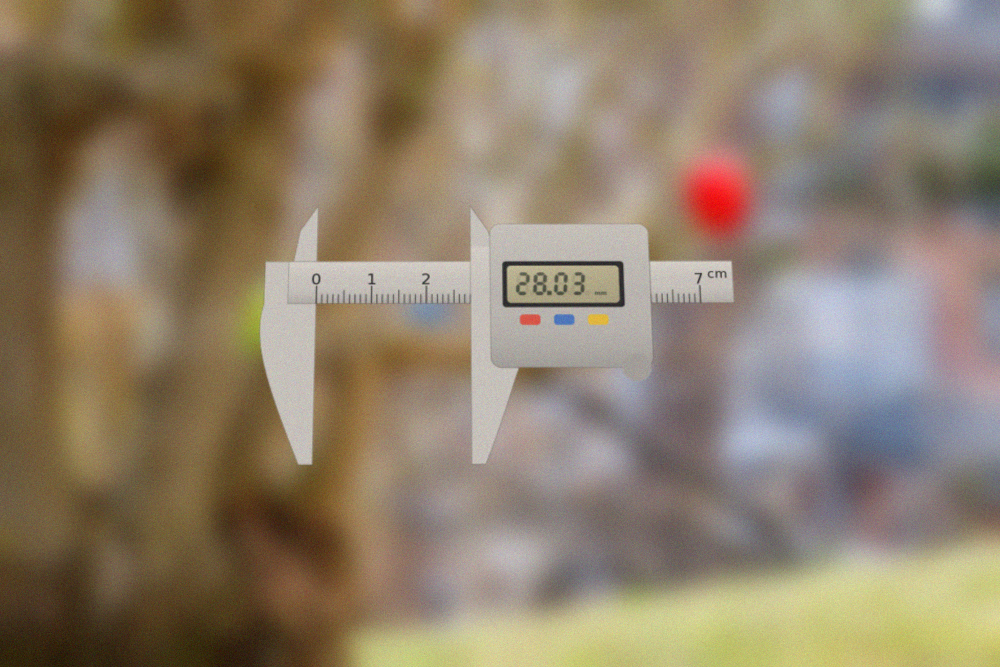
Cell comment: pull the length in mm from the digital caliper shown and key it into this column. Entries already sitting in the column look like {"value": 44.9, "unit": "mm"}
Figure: {"value": 28.03, "unit": "mm"}
